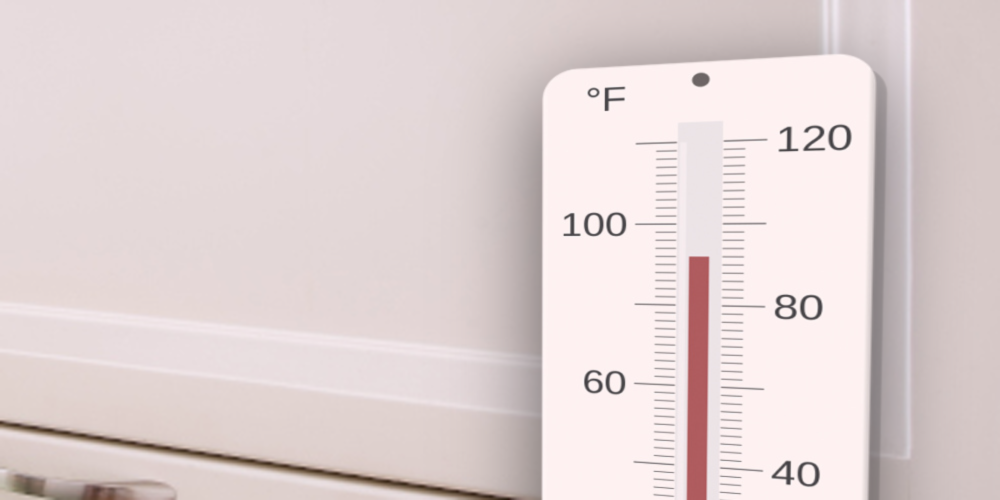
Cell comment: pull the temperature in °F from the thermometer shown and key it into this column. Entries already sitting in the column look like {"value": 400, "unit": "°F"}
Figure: {"value": 92, "unit": "°F"}
